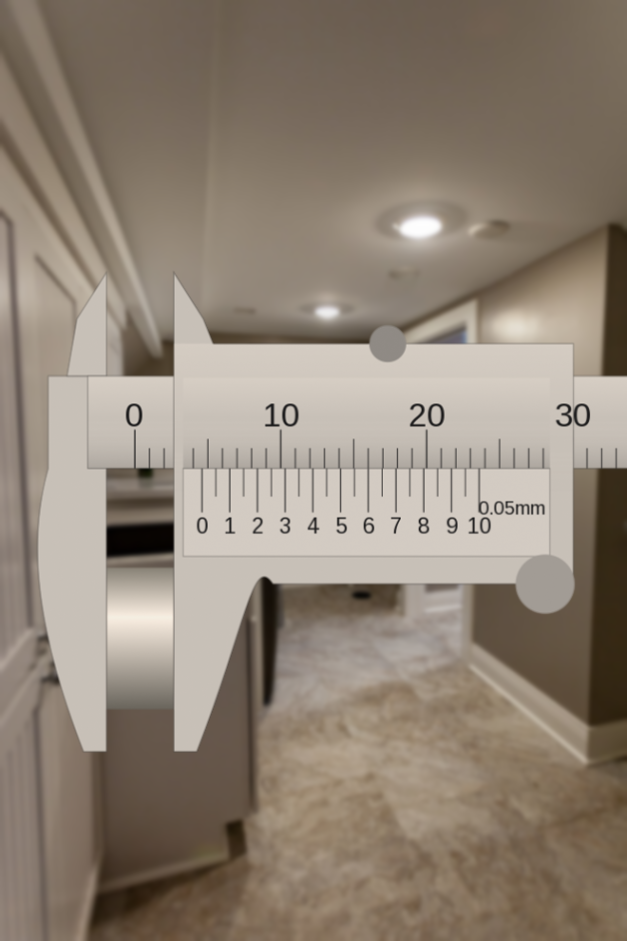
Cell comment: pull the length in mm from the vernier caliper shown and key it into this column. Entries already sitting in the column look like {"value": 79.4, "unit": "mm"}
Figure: {"value": 4.6, "unit": "mm"}
